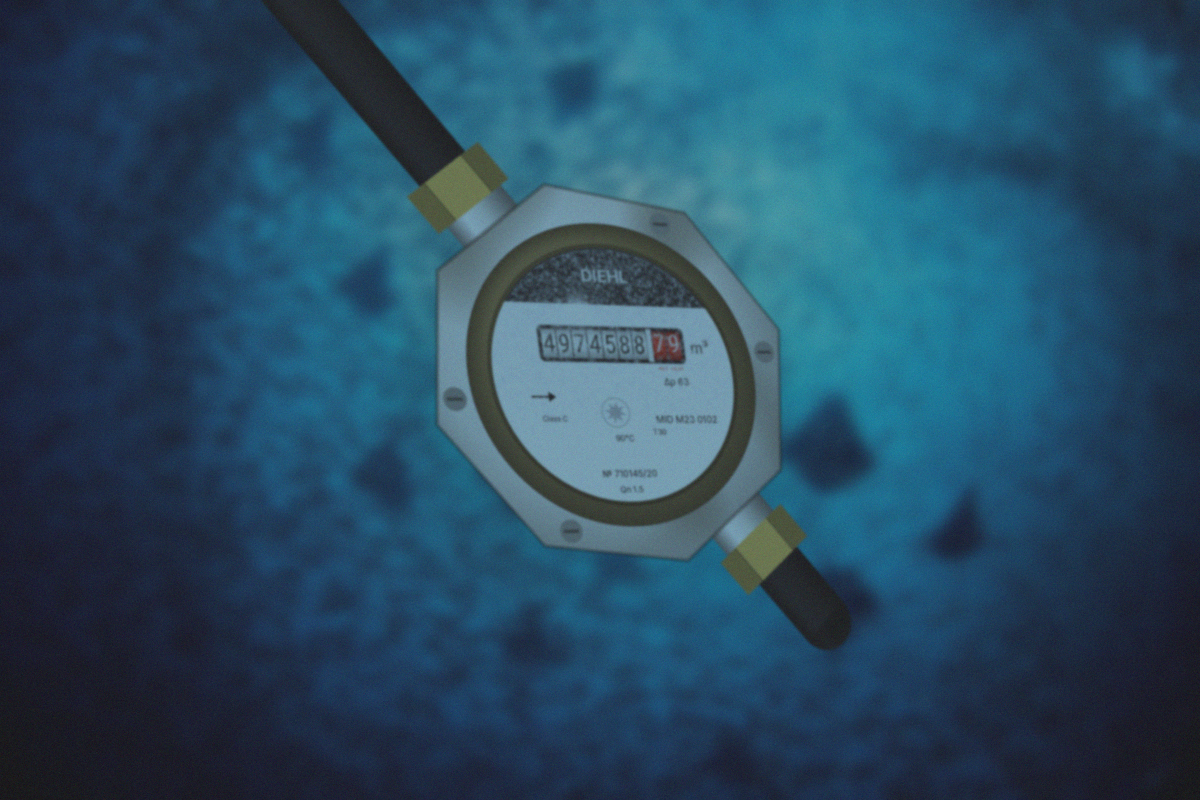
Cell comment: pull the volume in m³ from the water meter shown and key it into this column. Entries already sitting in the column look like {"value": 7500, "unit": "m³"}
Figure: {"value": 4974588.79, "unit": "m³"}
